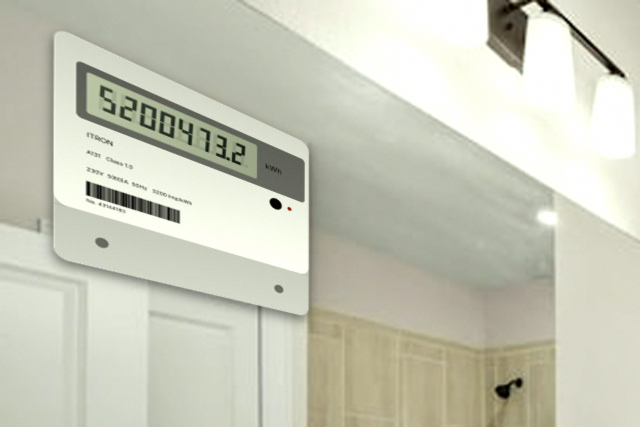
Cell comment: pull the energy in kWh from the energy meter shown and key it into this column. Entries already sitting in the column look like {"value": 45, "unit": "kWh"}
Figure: {"value": 5200473.2, "unit": "kWh"}
